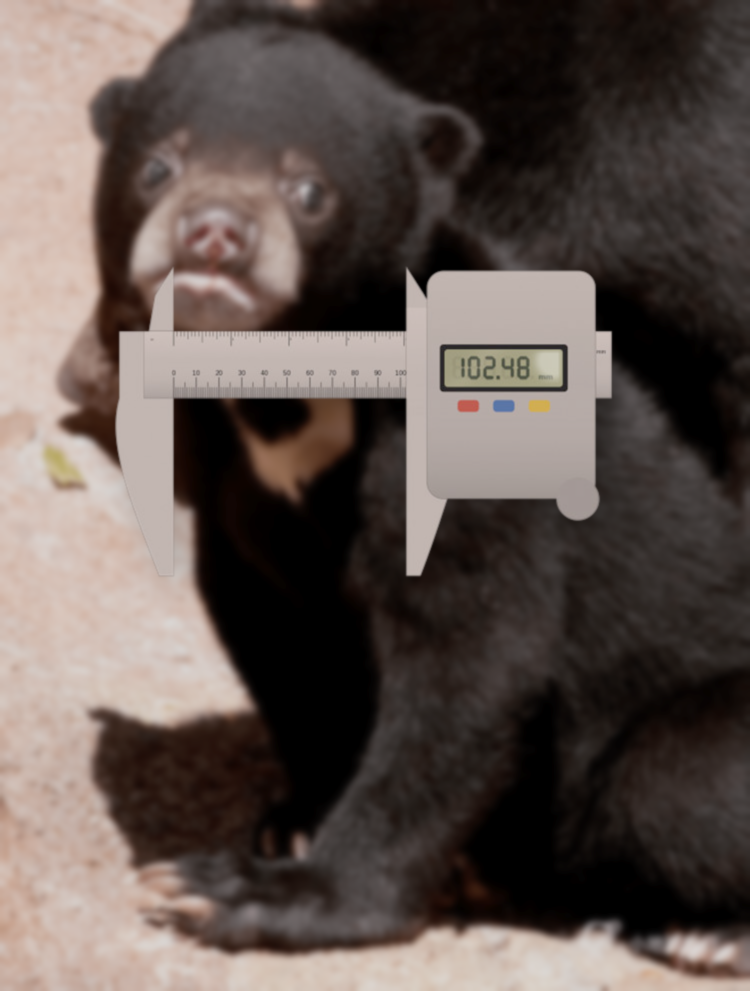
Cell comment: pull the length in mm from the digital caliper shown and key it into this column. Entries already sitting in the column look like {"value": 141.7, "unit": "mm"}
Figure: {"value": 102.48, "unit": "mm"}
